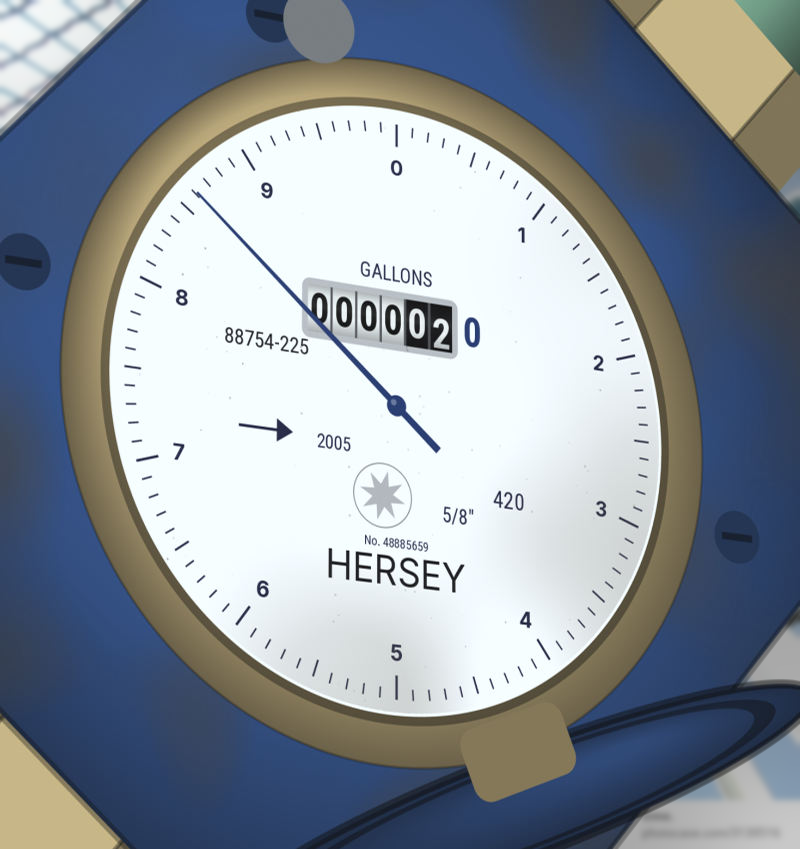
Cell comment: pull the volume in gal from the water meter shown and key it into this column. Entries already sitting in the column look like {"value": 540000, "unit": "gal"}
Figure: {"value": 18.6, "unit": "gal"}
